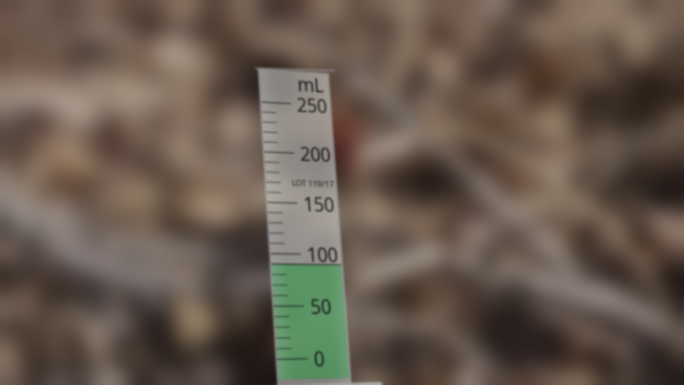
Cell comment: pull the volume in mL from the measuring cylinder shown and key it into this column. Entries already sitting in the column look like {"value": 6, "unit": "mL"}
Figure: {"value": 90, "unit": "mL"}
